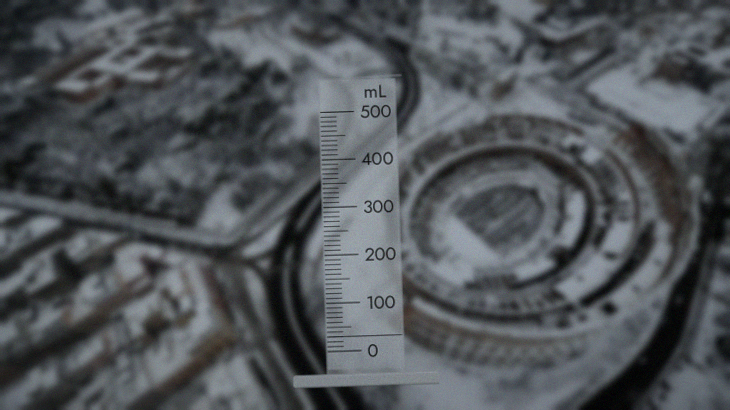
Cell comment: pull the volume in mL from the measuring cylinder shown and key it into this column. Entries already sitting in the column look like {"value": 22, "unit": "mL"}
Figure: {"value": 30, "unit": "mL"}
